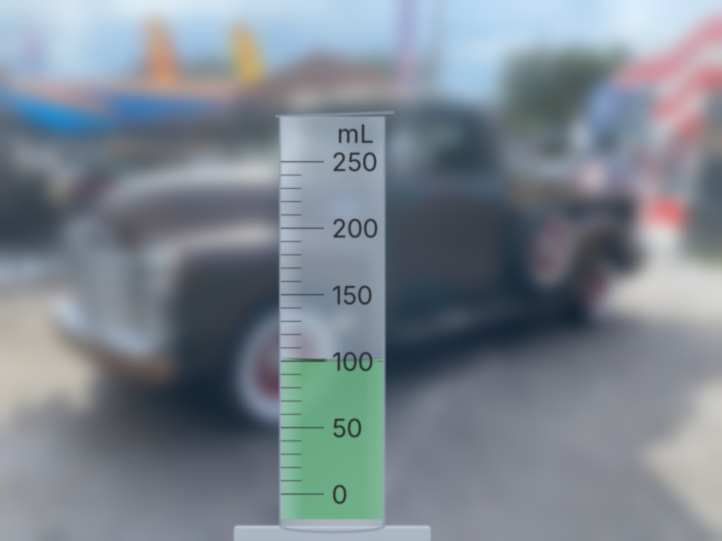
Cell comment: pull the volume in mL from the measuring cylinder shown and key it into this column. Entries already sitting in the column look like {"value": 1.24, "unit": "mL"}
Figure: {"value": 100, "unit": "mL"}
